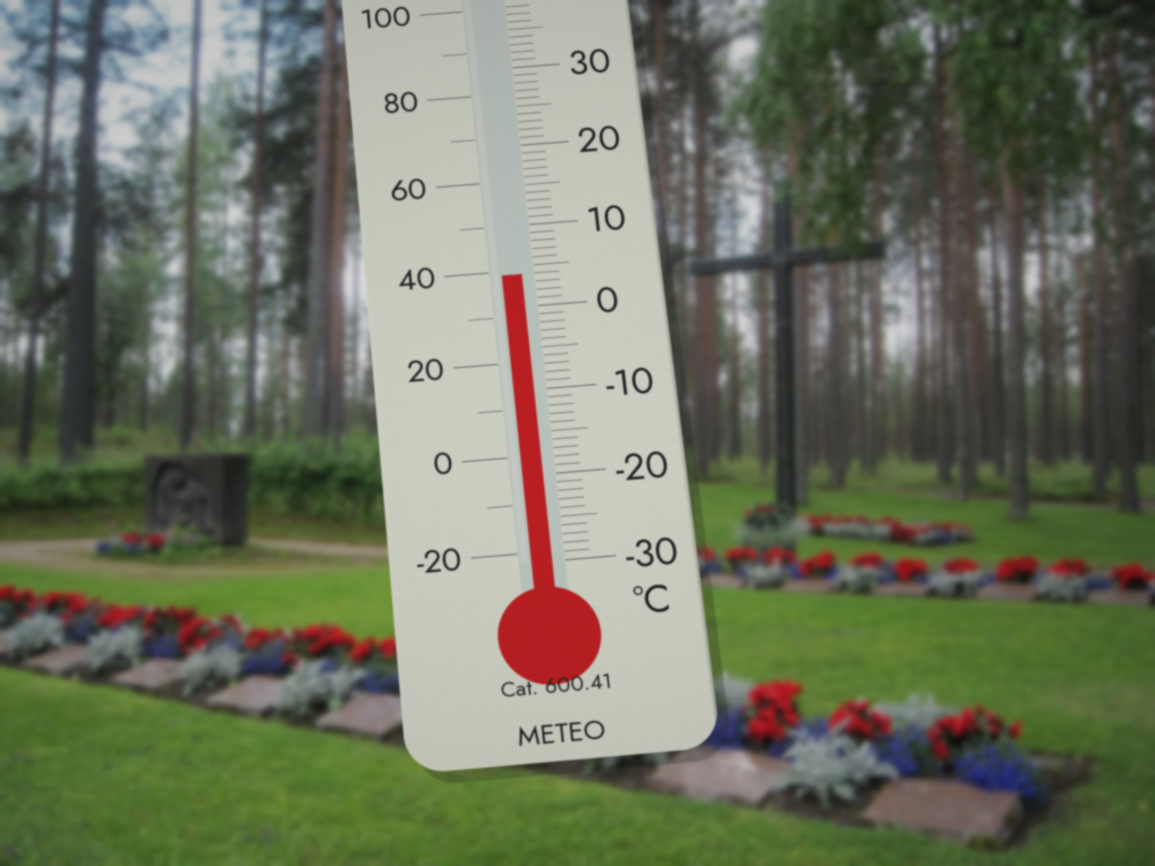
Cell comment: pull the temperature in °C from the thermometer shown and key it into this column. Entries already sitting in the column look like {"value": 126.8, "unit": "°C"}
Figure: {"value": 4, "unit": "°C"}
